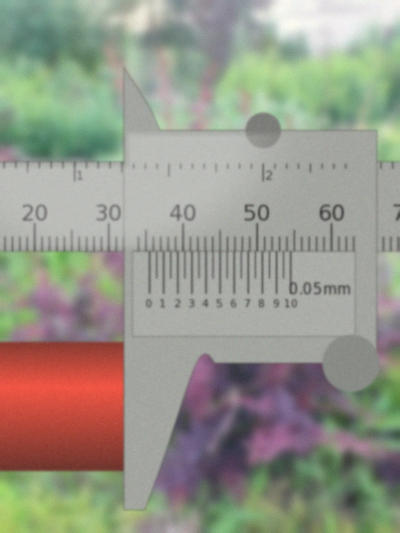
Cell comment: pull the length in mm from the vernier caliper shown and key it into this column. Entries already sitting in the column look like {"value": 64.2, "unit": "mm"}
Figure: {"value": 35.5, "unit": "mm"}
